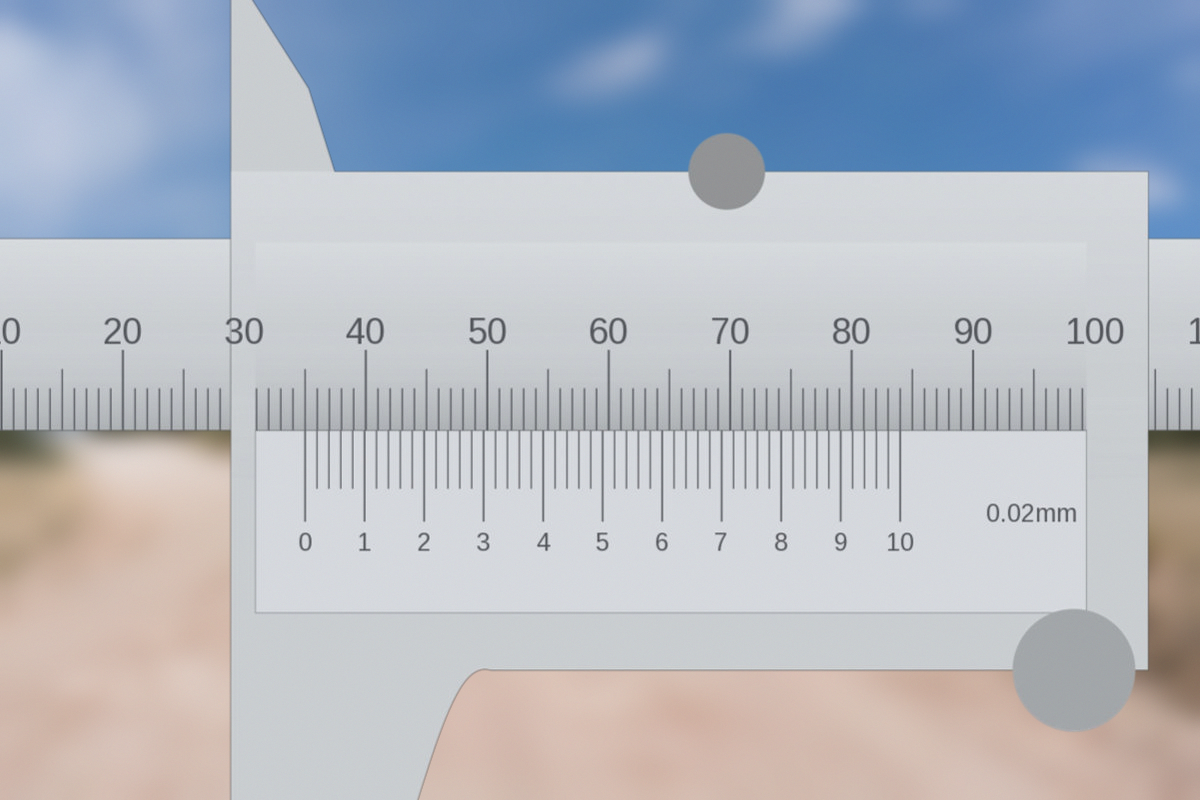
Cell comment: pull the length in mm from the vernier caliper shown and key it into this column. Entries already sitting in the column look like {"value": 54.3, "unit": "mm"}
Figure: {"value": 35.0, "unit": "mm"}
